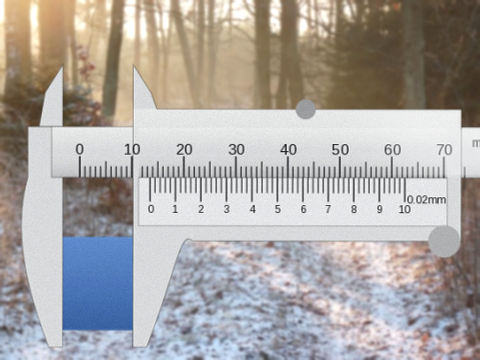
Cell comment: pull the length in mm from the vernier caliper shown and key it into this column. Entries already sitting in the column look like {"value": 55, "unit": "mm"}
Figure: {"value": 13.5, "unit": "mm"}
